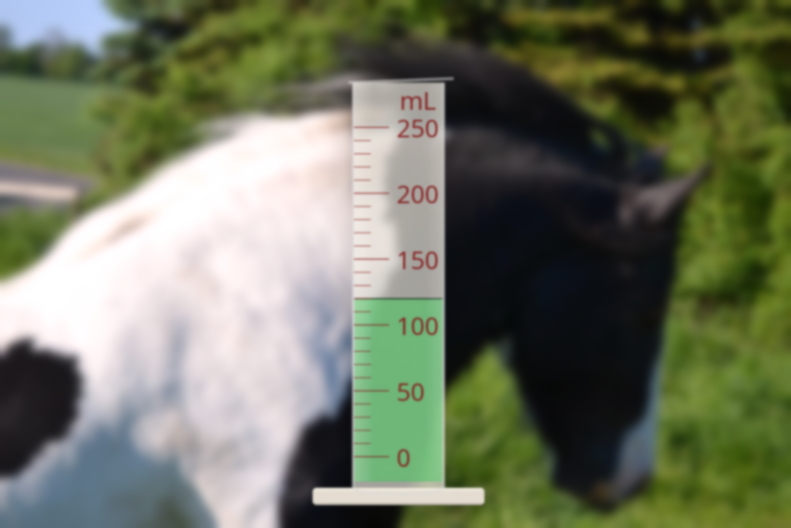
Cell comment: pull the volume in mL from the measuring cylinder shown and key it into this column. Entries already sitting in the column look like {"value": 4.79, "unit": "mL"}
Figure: {"value": 120, "unit": "mL"}
